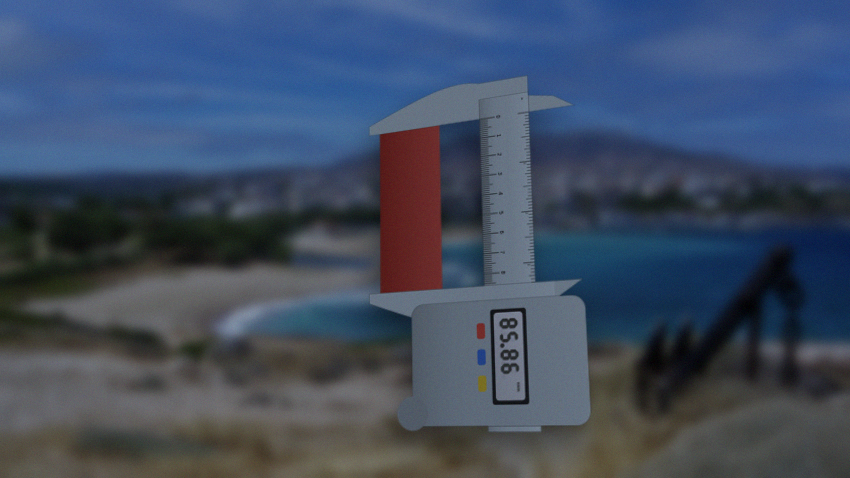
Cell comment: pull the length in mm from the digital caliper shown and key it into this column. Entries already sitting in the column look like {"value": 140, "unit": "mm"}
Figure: {"value": 85.86, "unit": "mm"}
